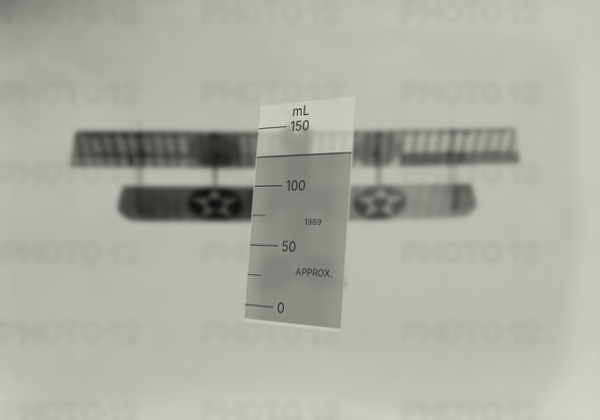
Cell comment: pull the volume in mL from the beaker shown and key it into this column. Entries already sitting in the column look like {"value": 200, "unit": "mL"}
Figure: {"value": 125, "unit": "mL"}
